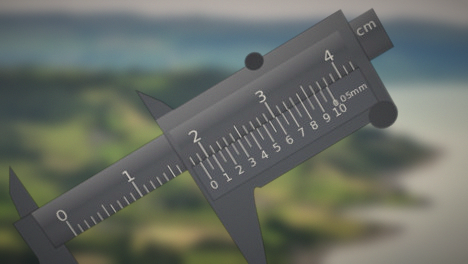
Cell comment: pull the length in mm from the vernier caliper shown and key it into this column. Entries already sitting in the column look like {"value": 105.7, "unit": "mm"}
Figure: {"value": 18.8, "unit": "mm"}
